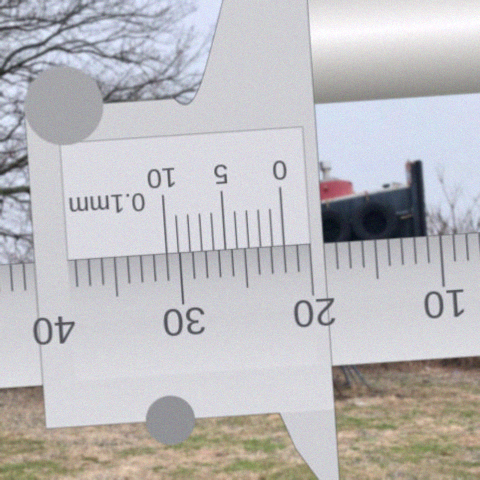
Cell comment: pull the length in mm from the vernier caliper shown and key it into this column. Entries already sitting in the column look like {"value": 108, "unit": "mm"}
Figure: {"value": 22.0, "unit": "mm"}
